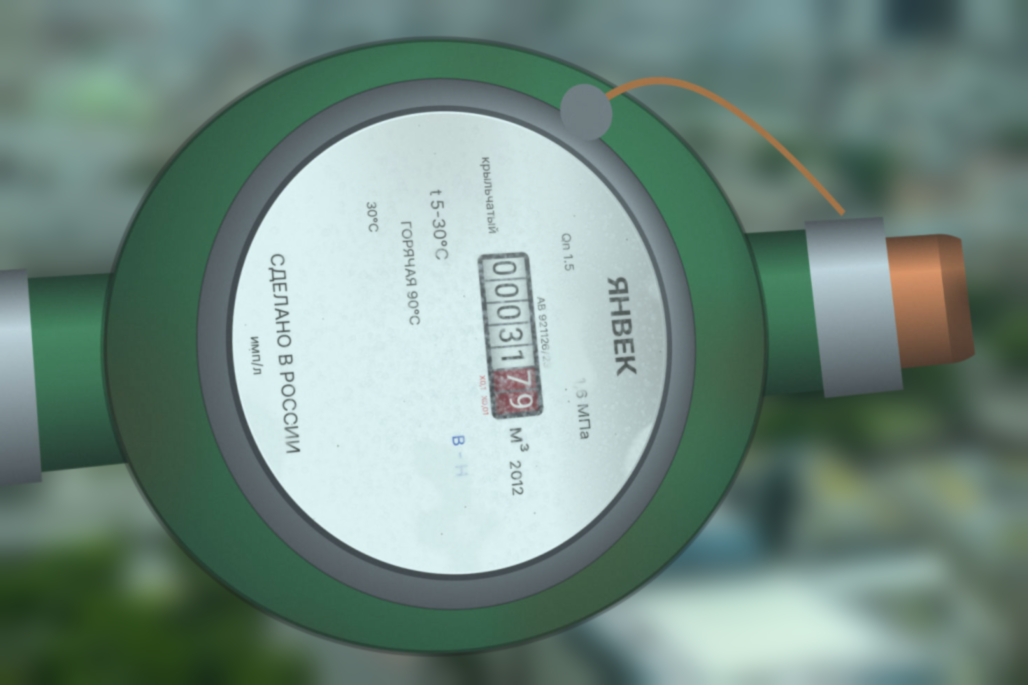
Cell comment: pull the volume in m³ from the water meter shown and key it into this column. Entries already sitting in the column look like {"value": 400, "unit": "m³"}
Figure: {"value": 31.79, "unit": "m³"}
